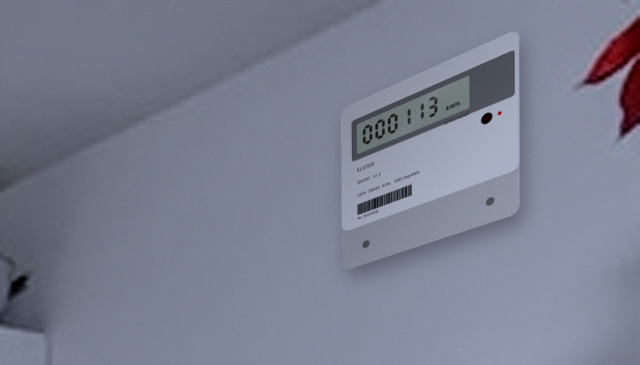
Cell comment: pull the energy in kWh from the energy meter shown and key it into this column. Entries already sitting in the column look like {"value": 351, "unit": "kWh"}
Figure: {"value": 113, "unit": "kWh"}
